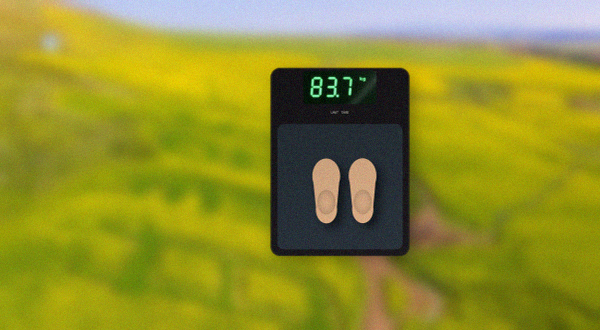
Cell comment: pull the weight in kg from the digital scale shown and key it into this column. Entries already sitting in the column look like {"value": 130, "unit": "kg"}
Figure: {"value": 83.7, "unit": "kg"}
